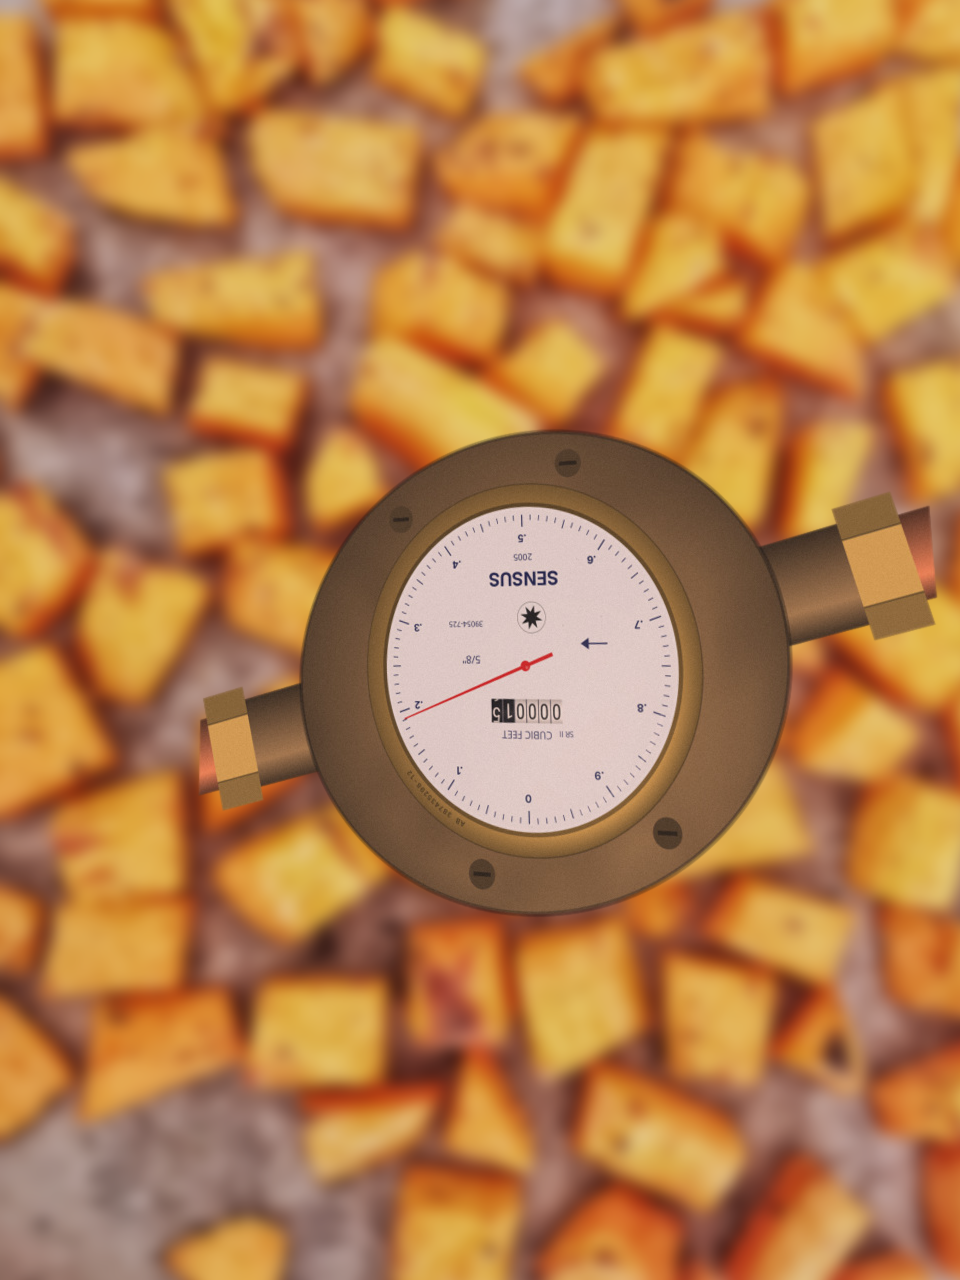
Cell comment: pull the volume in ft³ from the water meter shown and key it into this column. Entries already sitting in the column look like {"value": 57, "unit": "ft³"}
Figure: {"value": 15.19, "unit": "ft³"}
